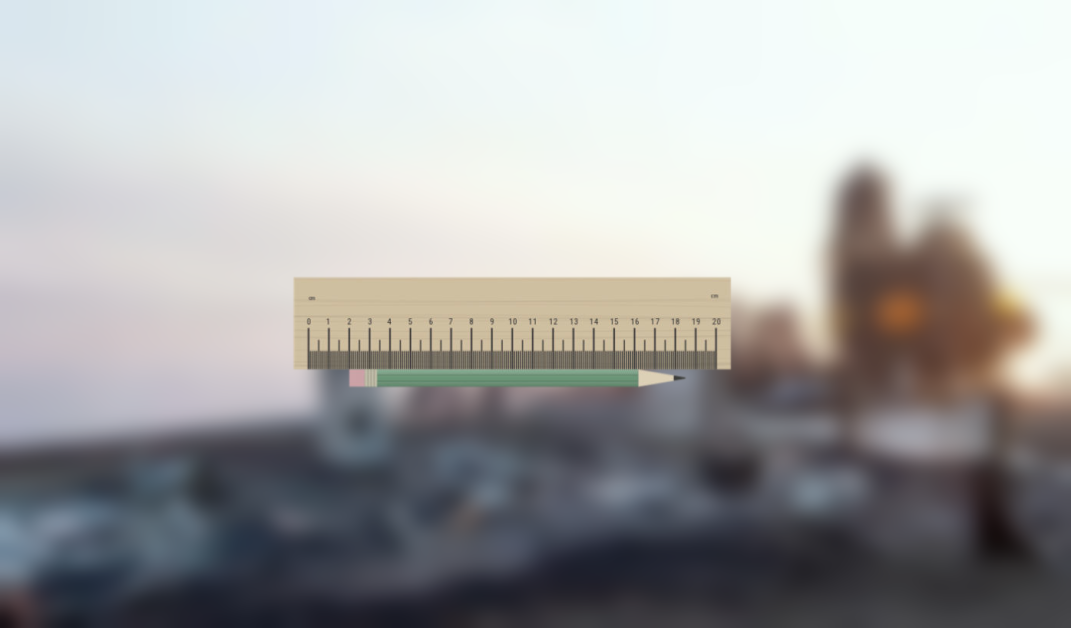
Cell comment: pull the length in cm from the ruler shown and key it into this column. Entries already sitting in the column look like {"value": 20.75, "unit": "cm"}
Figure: {"value": 16.5, "unit": "cm"}
